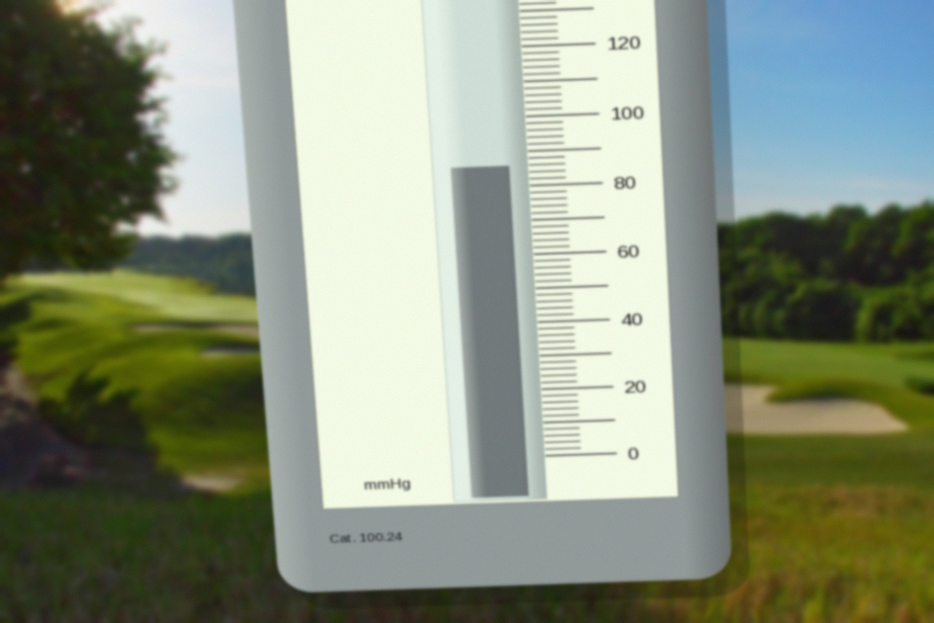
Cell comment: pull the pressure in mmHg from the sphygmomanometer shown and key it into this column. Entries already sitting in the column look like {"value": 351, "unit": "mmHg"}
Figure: {"value": 86, "unit": "mmHg"}
